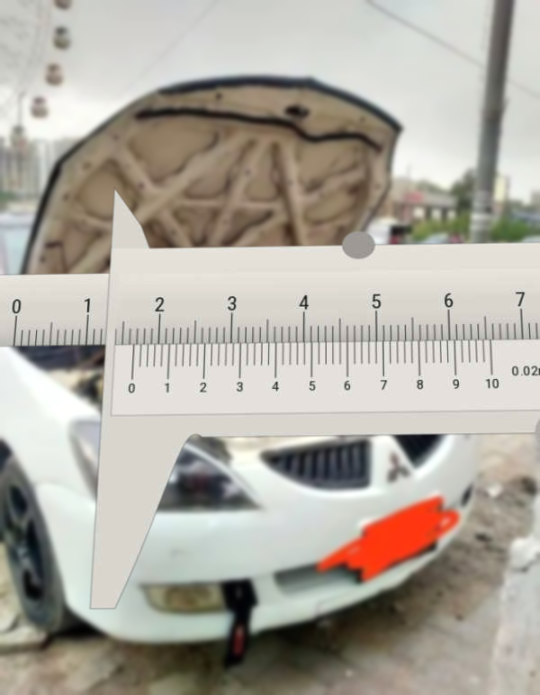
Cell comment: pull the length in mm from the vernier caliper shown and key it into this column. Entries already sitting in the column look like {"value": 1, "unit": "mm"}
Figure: {"value": 16.6, "unit": "mm"}
